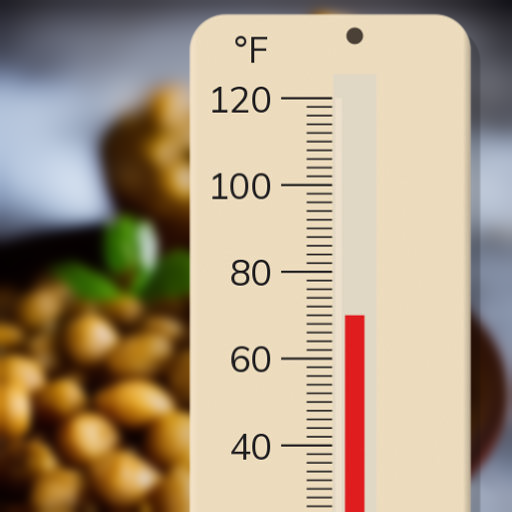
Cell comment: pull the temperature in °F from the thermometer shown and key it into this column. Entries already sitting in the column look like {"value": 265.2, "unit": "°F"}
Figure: {"value": 70, "unit": "°F"}
